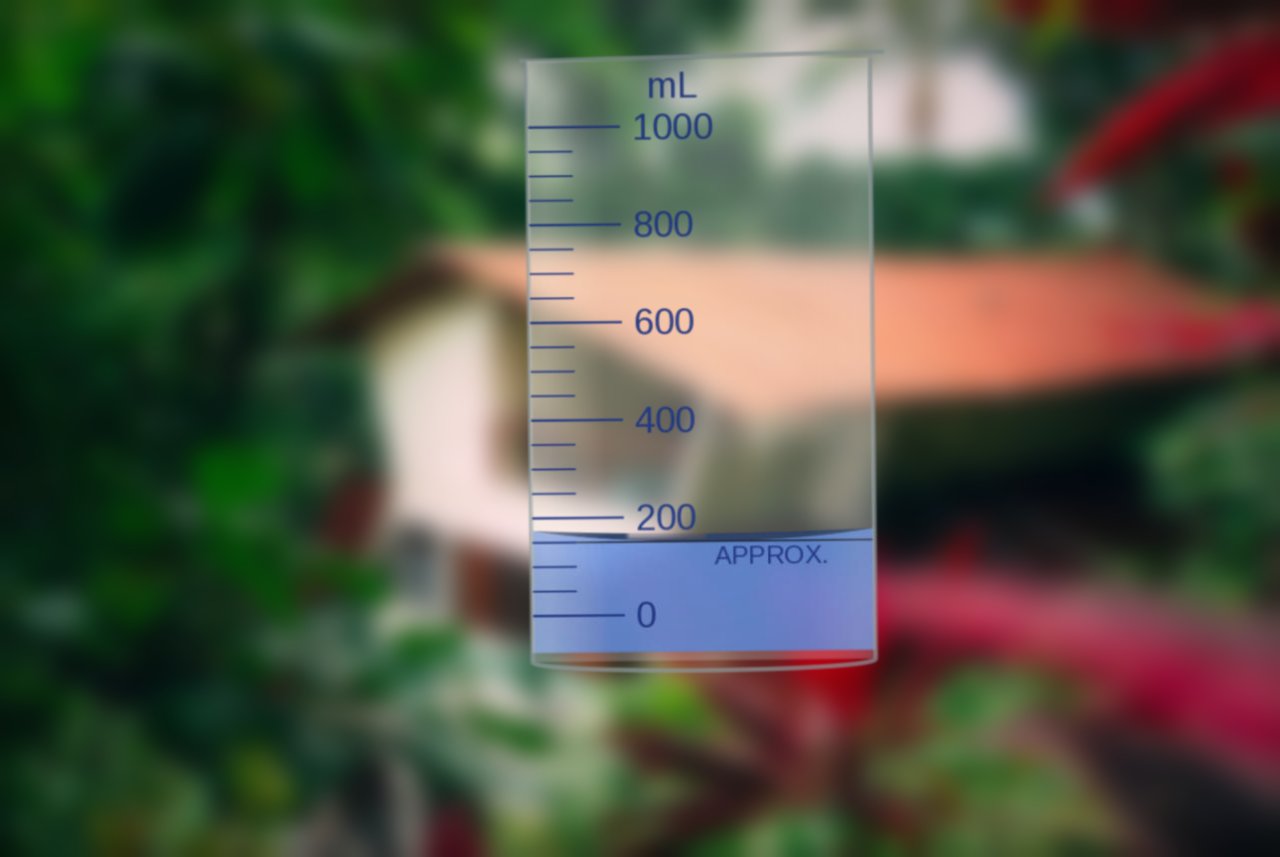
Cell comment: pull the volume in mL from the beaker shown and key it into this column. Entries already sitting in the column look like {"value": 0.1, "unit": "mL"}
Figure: {"value": 150, "unit": "mL"}
